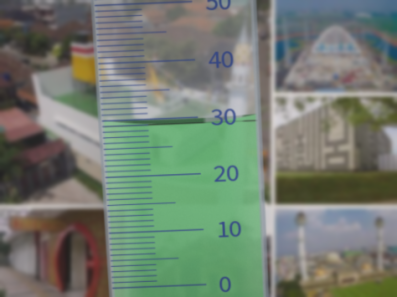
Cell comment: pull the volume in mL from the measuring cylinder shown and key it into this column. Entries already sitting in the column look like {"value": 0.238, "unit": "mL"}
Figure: {"value": 29, "unit": "mL"}
